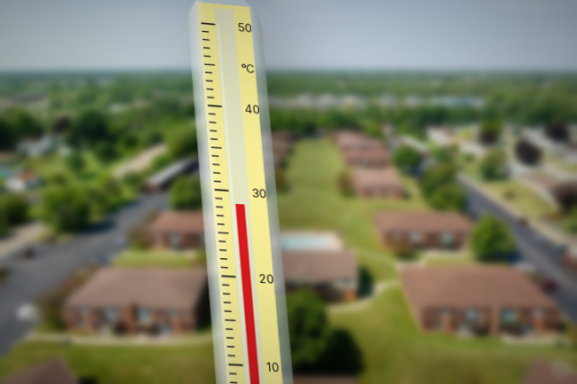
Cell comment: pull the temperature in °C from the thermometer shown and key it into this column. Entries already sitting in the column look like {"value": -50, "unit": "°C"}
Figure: {"value": 28.5, "unit": "°C"}
